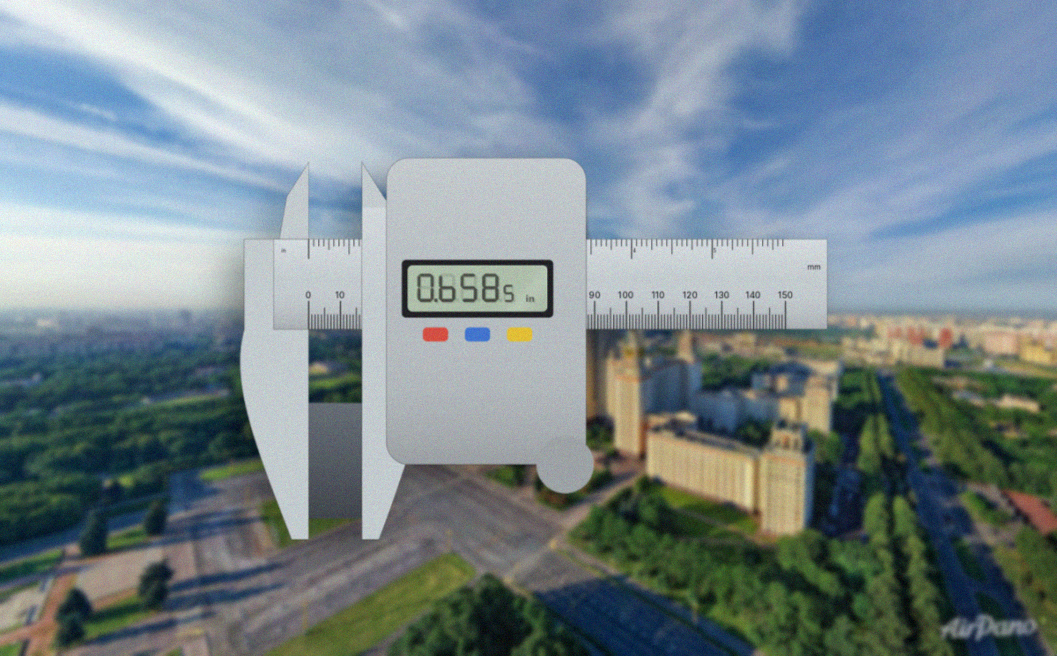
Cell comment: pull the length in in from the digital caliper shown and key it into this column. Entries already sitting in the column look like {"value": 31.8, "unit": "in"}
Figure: {"value": 0.6585, "unit": "in"}
